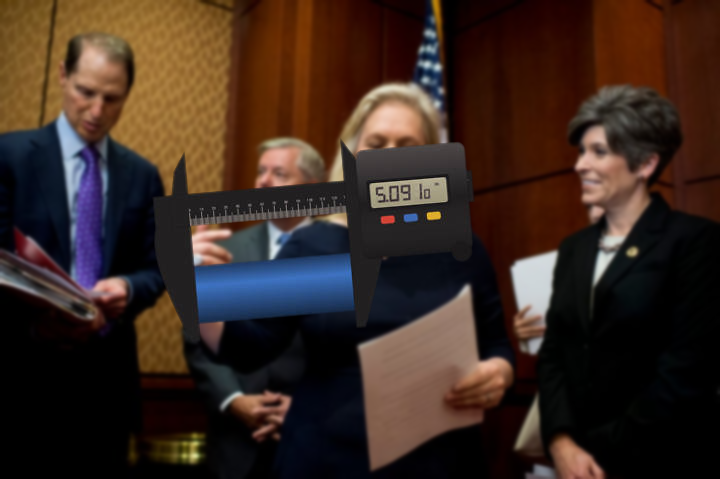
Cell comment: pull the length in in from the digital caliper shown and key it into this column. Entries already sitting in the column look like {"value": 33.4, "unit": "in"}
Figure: {"value": 5.0910, "unit": "in"}
